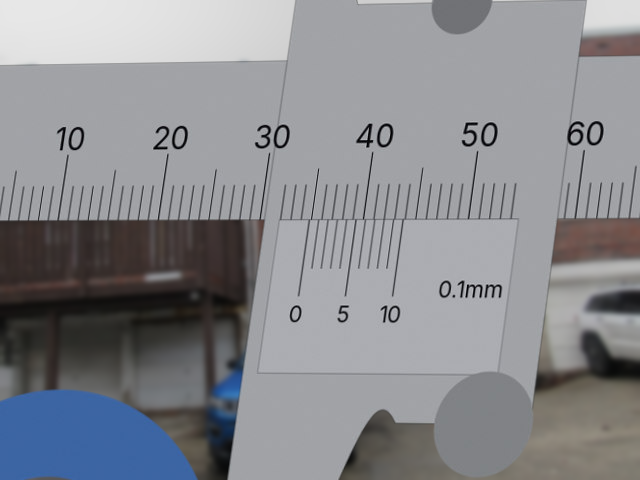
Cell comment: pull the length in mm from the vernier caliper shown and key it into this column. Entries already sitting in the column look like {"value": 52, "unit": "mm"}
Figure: {"value": 34.8, "unit": "mm"}
